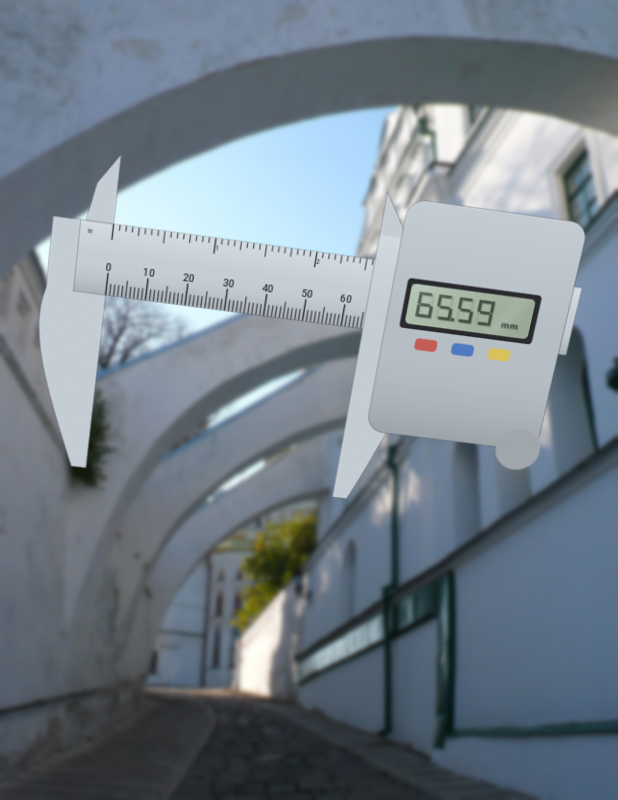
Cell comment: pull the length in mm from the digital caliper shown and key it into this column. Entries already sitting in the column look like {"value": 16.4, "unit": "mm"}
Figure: {"value": 65.59, "unit": "mm"}
